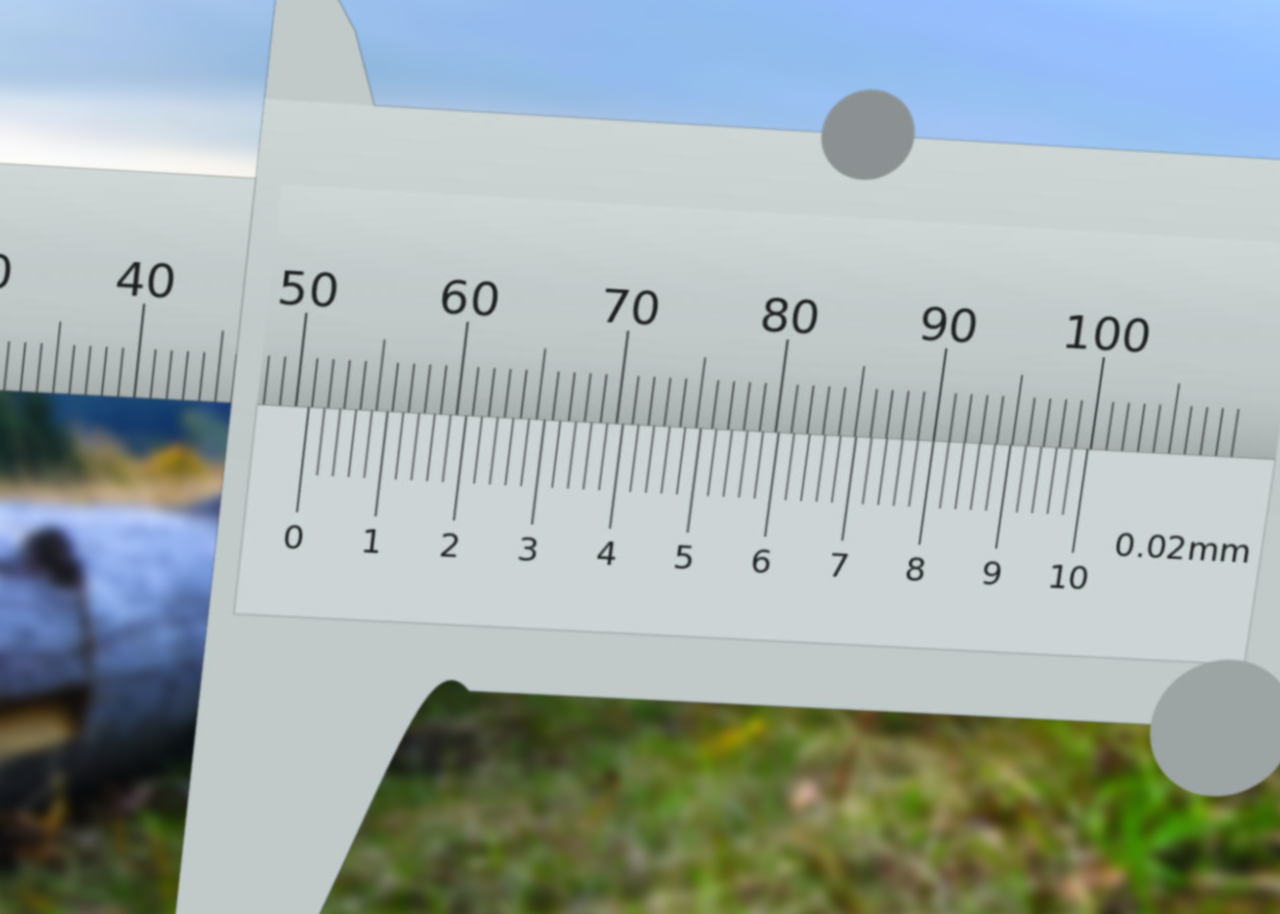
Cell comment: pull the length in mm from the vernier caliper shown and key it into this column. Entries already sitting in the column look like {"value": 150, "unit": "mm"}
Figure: {"value": 50.8, "unit": "mm"}
